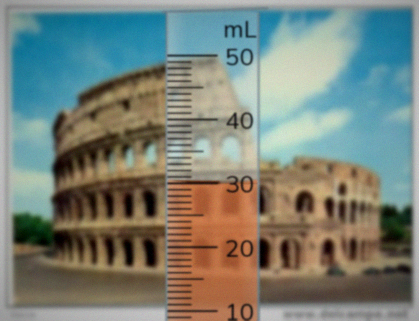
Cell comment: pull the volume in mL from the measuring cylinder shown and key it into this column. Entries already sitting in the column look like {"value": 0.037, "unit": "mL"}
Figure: {"value": 30, "unit": "mL"}
